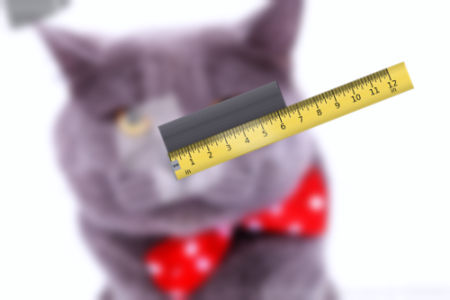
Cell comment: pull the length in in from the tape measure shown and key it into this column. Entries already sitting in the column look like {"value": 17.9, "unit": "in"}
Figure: {"value": 6.5, "unit": "in"}
